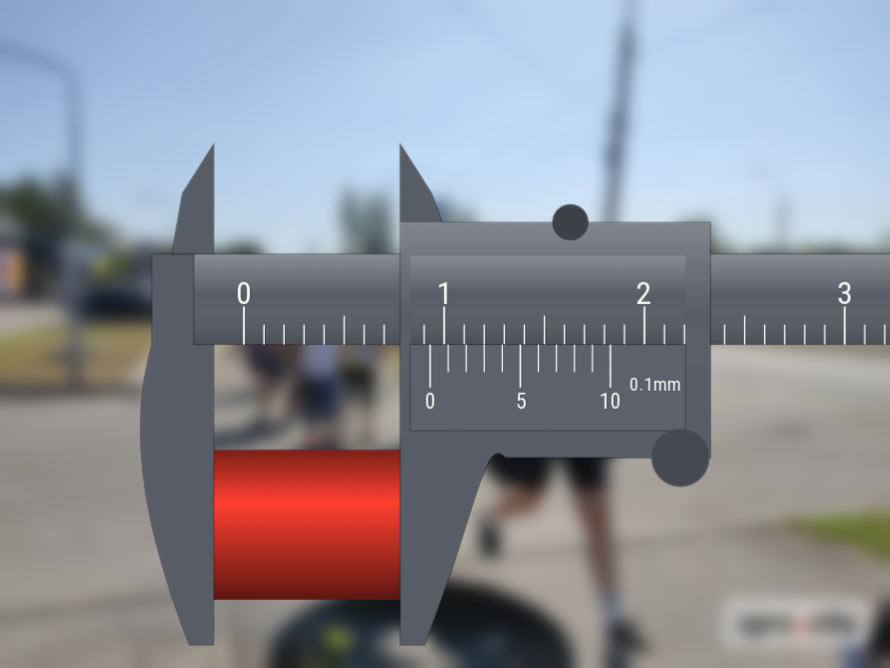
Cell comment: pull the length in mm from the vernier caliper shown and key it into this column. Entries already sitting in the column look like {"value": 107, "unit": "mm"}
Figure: {"value": 9.3, "unit": "mm"}
